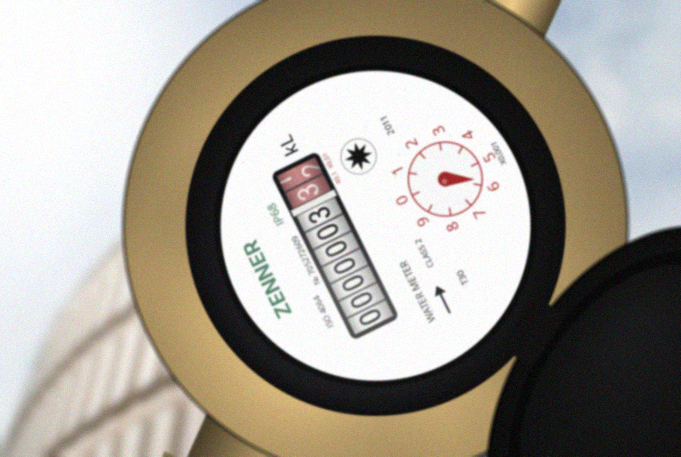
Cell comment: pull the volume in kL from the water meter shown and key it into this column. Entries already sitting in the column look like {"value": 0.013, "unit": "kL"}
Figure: {"value": 3.315, "unit": "kL"}
